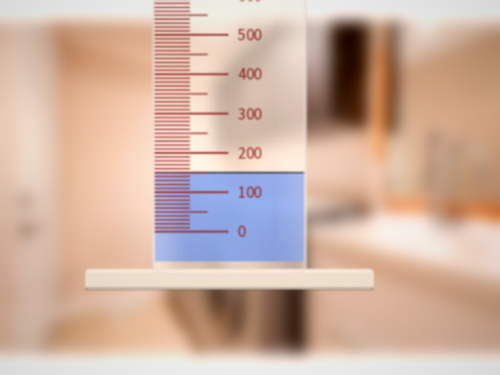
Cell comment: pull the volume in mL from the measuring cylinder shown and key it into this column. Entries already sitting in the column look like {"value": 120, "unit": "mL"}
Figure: {"value": 150, "unit": "mL"}
